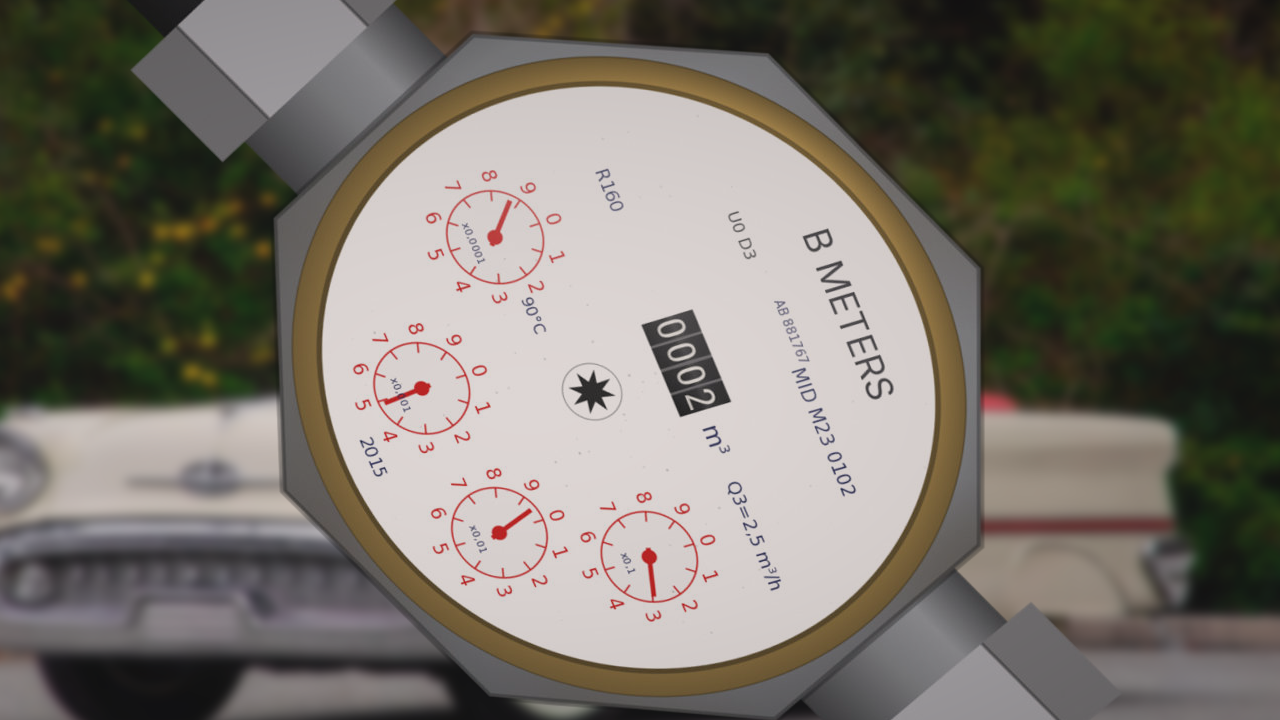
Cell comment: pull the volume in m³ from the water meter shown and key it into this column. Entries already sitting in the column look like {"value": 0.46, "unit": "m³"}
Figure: {"value": 2.2948, "unit": "m³"}
